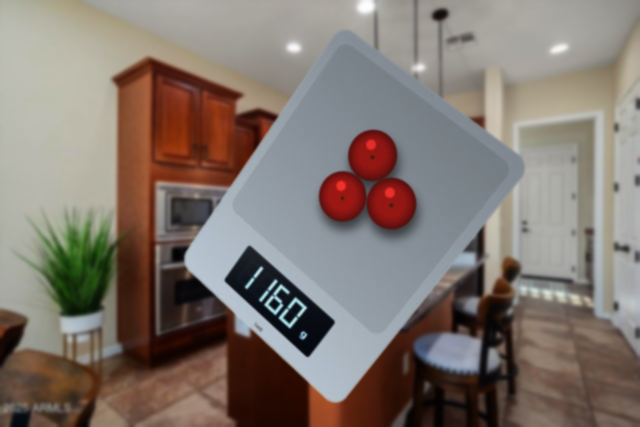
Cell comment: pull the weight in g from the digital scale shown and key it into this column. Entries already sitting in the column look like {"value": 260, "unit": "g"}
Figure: {"value": 1160, "unit": "g"}
